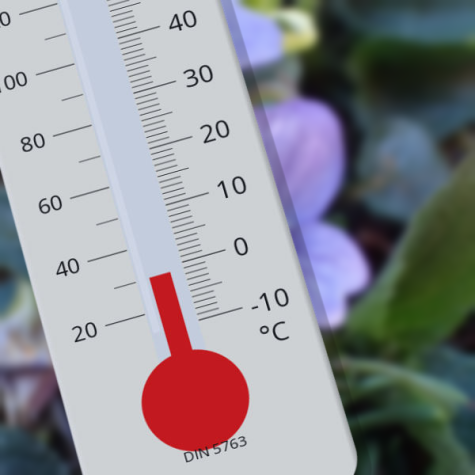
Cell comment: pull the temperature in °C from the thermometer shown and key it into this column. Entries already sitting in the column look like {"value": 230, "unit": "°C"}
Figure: {"value": -1, "unit": "°C"}
